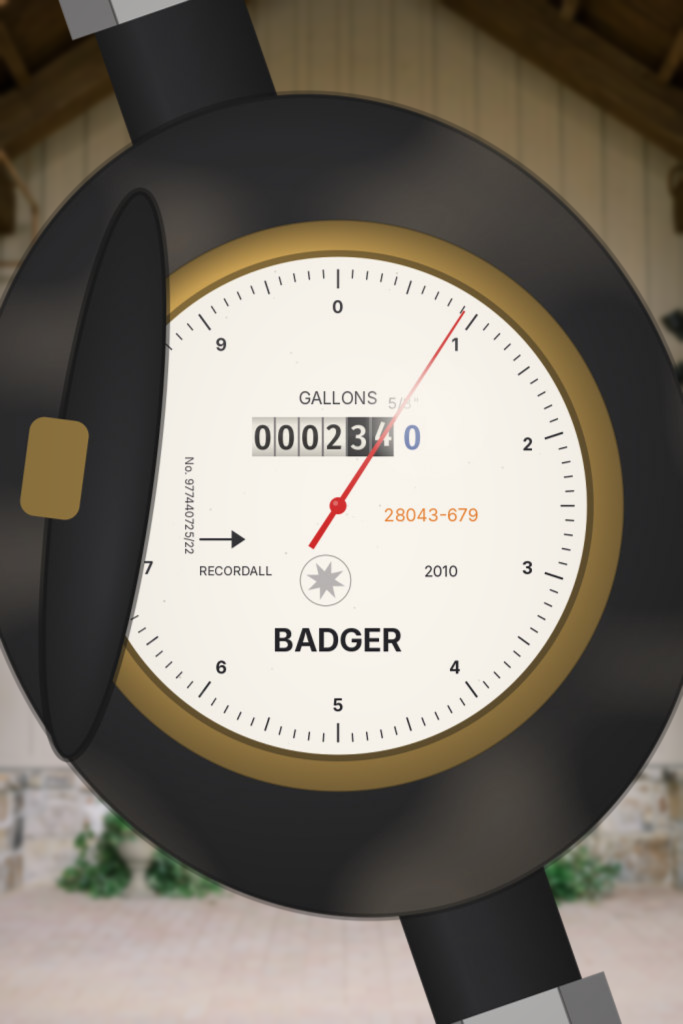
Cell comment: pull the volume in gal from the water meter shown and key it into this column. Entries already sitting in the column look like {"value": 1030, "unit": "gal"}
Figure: {"value": 2340.9, "unit": "gal"}
